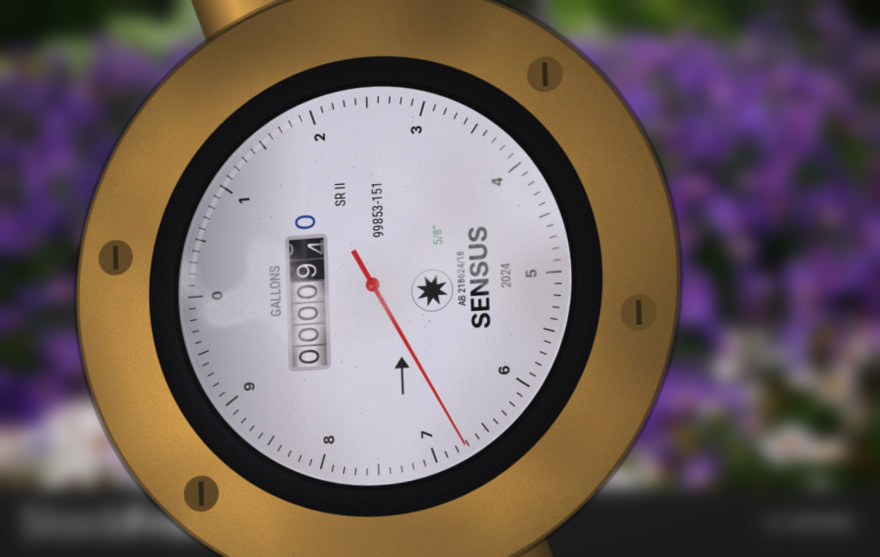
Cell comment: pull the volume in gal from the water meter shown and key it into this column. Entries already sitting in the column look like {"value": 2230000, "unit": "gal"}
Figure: {"value": 936.7, "unit": "gal"}
